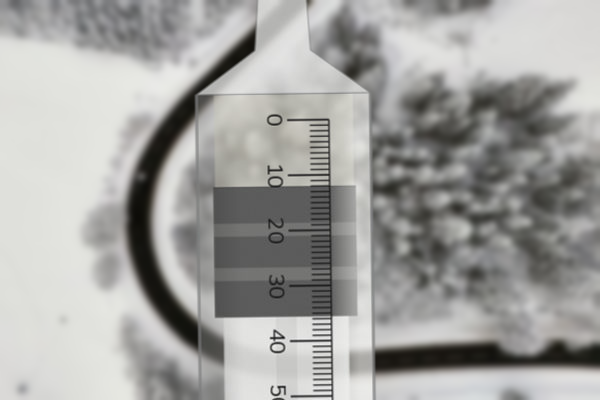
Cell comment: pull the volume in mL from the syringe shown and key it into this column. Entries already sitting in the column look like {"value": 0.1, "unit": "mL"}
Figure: {"value": 12, "unit": "mL"}
